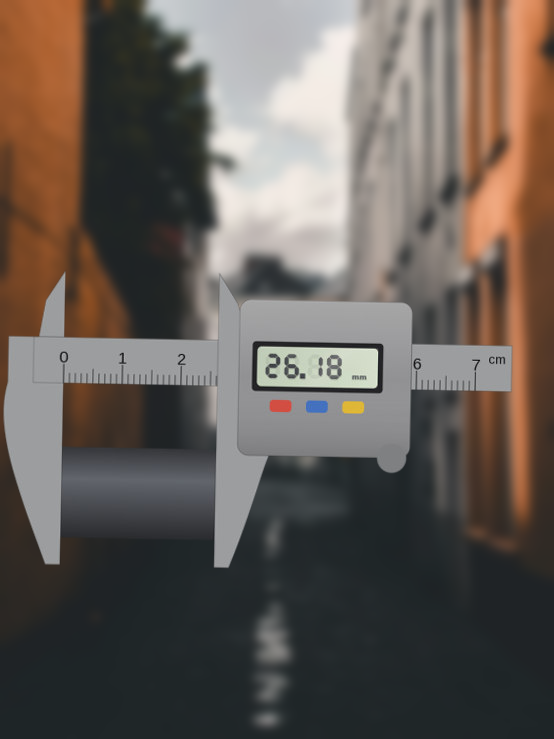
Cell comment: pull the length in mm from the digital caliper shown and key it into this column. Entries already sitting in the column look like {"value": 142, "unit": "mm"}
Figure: {"value": 26.18, "unit": "mm"}
